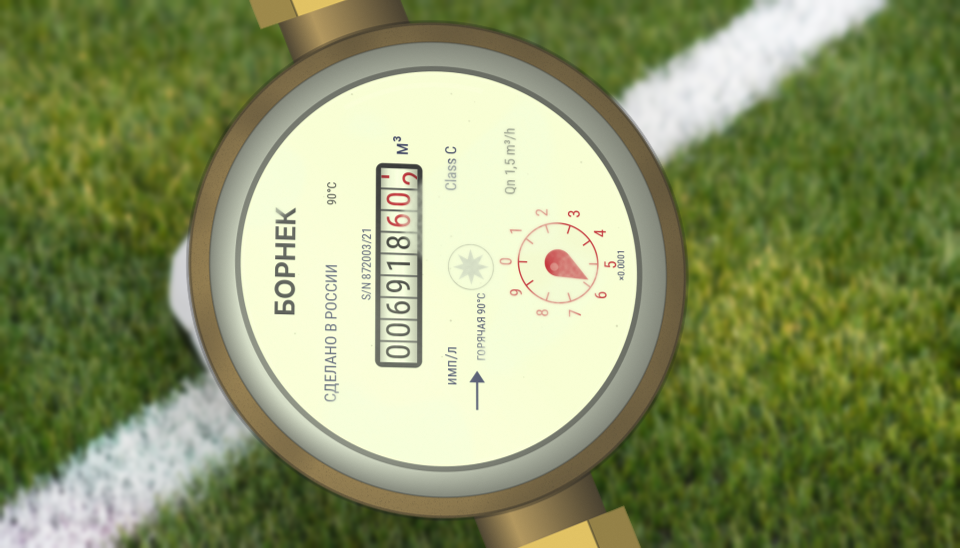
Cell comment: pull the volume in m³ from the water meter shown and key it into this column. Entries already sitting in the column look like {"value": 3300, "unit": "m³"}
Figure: {"value": 6918.6015, "unit": "m³"}
